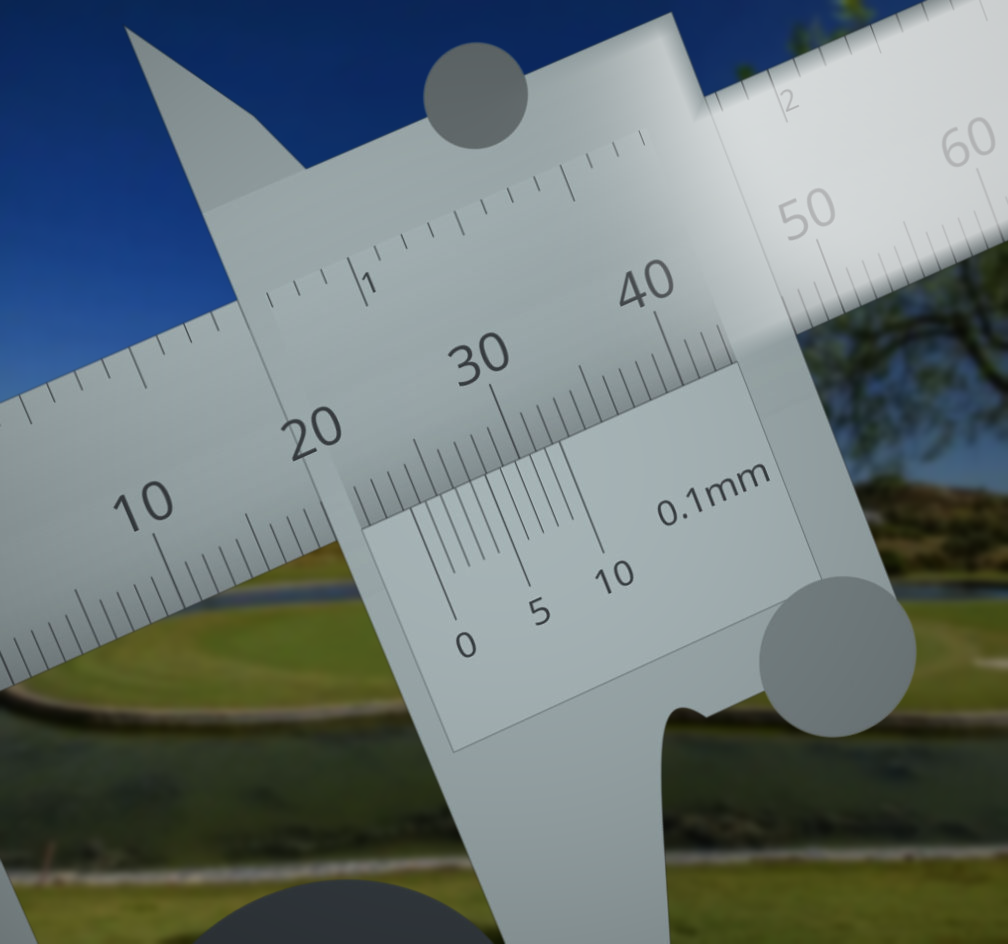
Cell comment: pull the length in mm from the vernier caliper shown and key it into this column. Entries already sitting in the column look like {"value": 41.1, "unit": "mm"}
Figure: {"value": 23.4, "unit": "mm"}
